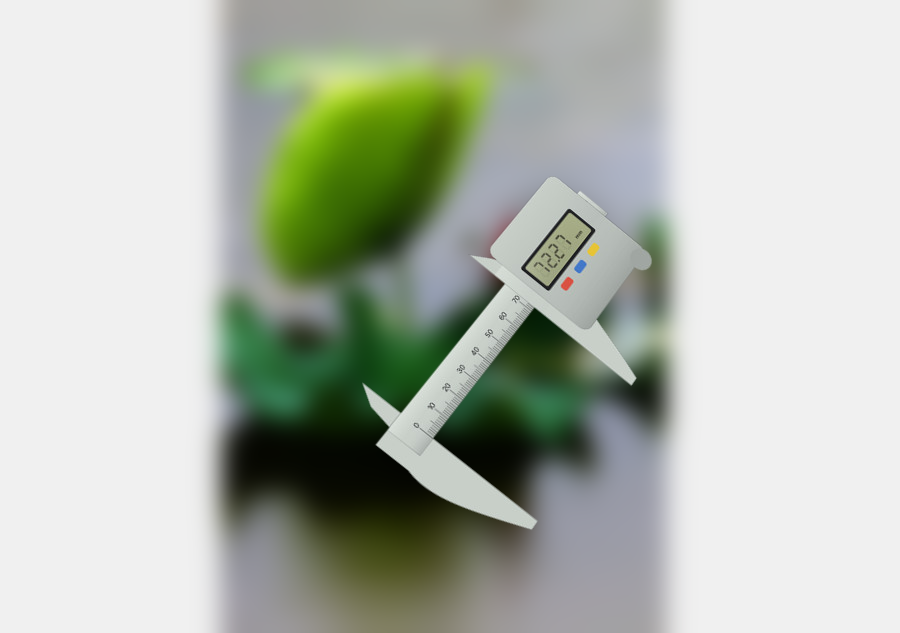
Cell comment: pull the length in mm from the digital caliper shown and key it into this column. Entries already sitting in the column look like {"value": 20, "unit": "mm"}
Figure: {"value": 72.27, "unit": "mm"}
